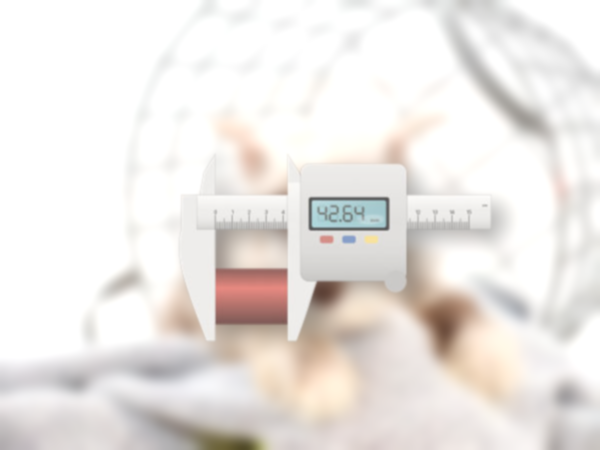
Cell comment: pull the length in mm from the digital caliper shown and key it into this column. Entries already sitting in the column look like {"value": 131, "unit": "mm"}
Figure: {"value": 42.64, "unit": "mm"}
